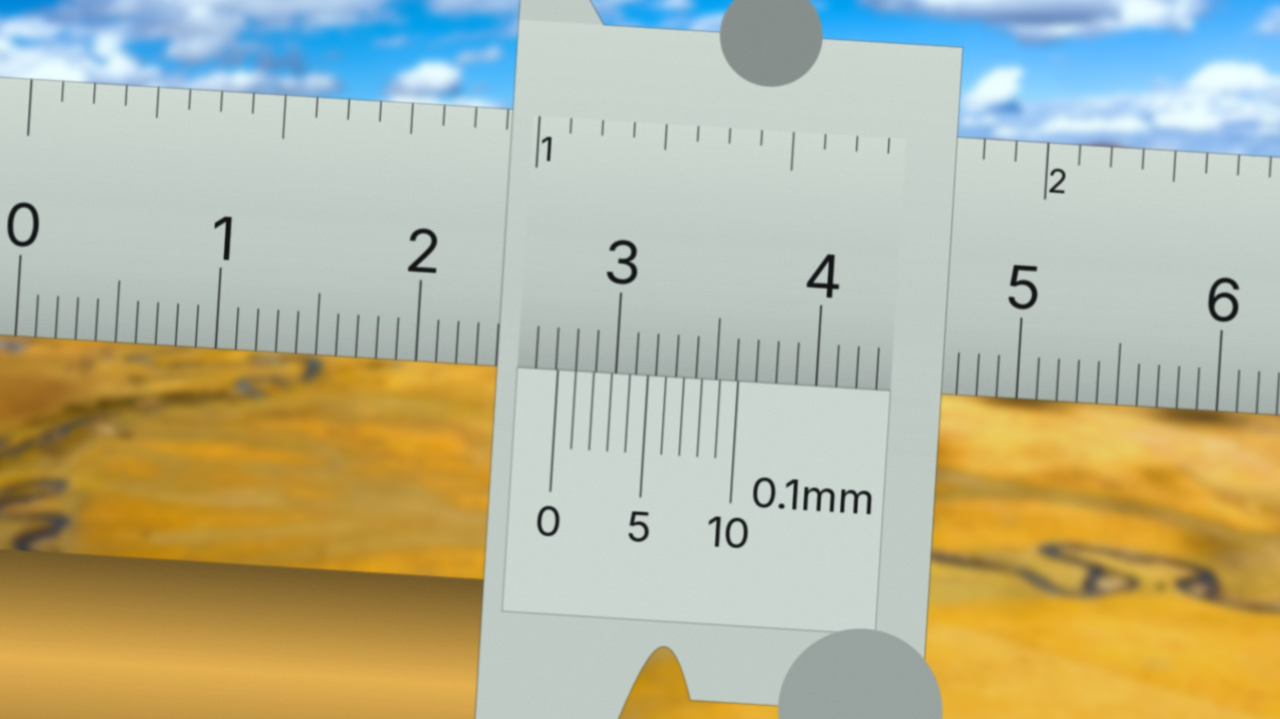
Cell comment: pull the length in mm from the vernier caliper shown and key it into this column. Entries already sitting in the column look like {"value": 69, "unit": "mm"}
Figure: {"value": 27.1, "unit": "mm"}
